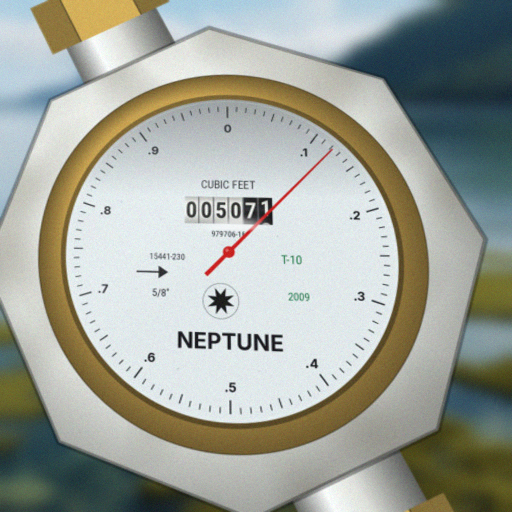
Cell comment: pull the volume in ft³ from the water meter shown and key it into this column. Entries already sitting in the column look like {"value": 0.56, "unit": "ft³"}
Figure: {"value": 5071.12, "unit": "ft³"}
